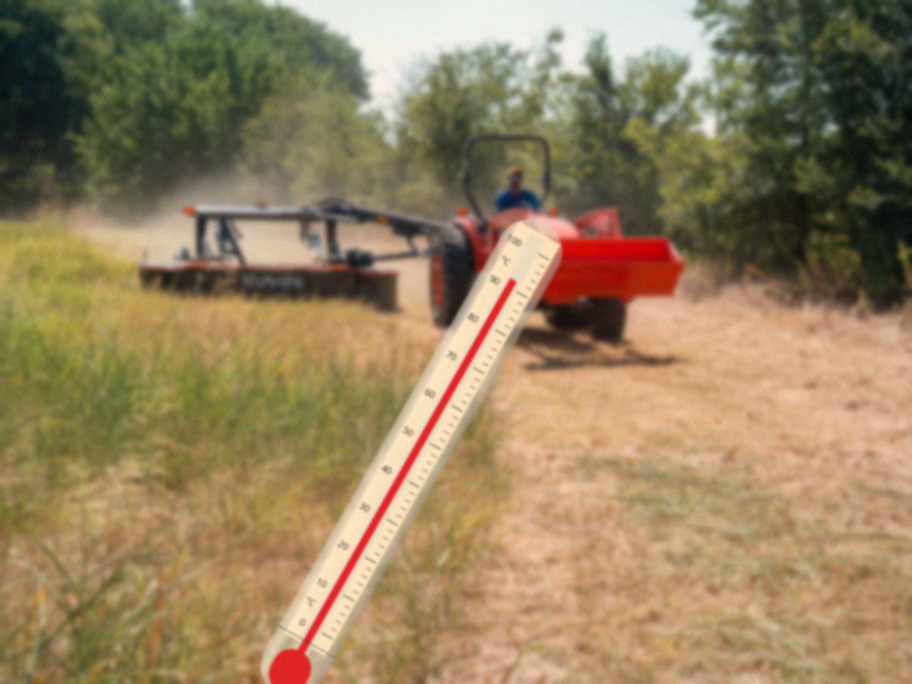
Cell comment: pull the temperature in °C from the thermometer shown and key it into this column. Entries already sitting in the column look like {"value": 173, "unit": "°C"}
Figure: {"value": 92, "unit": "°C"}
